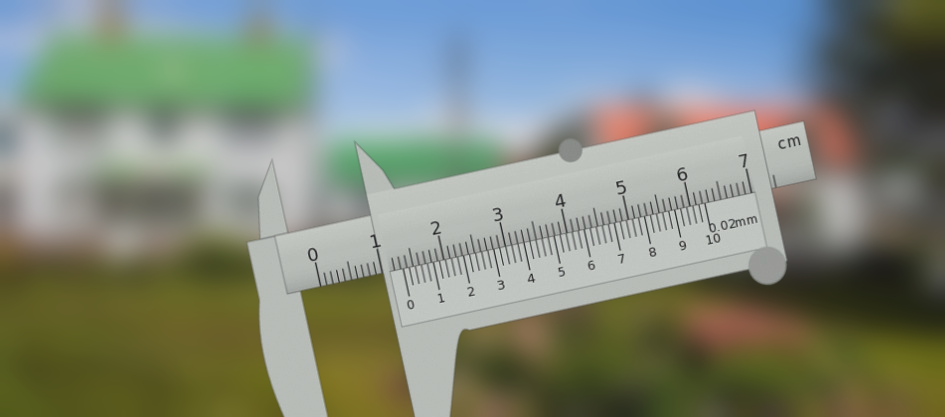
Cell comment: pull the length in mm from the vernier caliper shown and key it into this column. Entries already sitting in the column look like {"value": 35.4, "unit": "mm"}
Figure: {"value": 13.4, "unit": "mm"}
